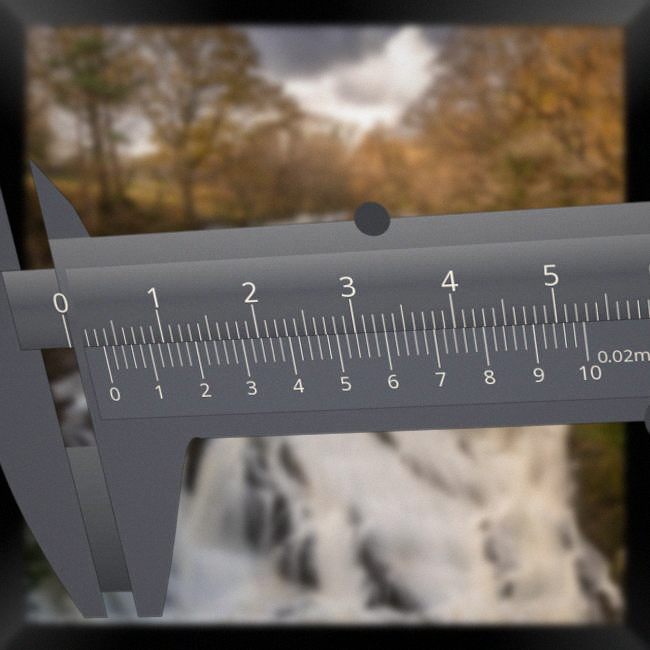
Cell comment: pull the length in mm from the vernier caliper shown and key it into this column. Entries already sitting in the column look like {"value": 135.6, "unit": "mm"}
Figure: {"value": 3.6, "unit": "mm"}
